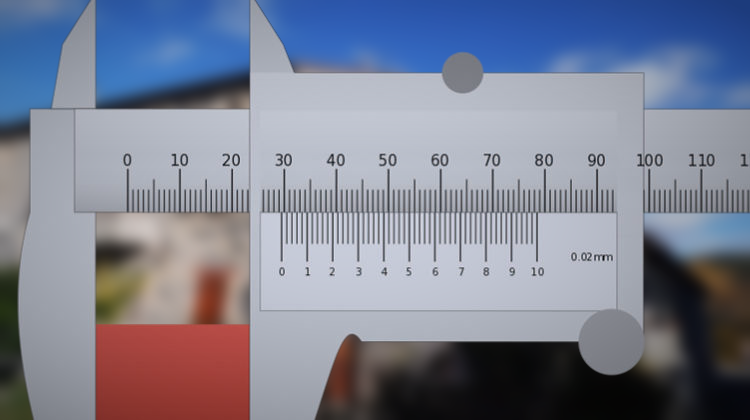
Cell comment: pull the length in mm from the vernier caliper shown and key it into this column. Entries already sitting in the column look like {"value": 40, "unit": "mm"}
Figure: {"value": 29.5, "unit": "mm"}
